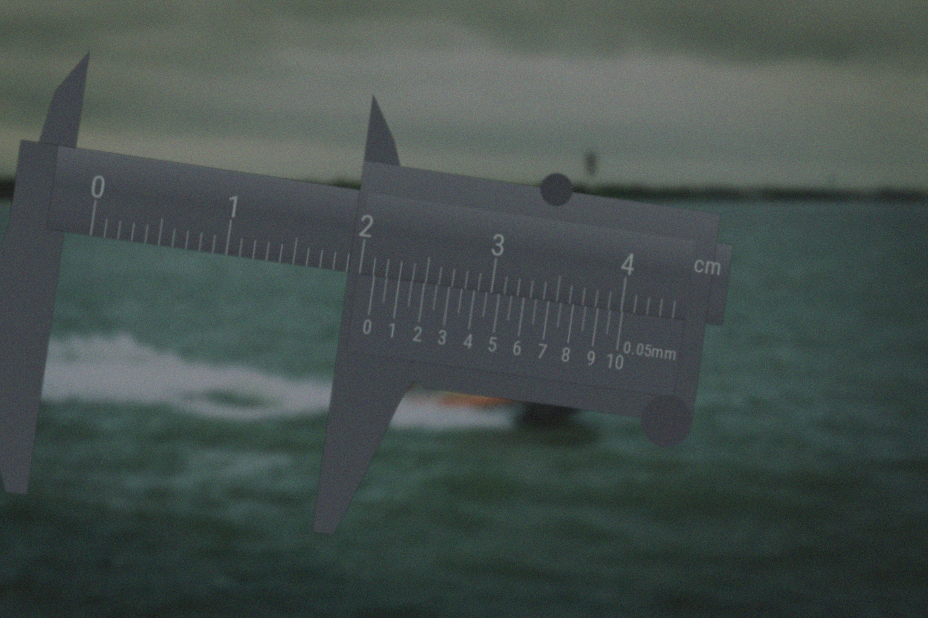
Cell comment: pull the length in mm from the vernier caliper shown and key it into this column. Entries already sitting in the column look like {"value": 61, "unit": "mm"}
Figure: {"value": 21.1, "unit": "mm"}
